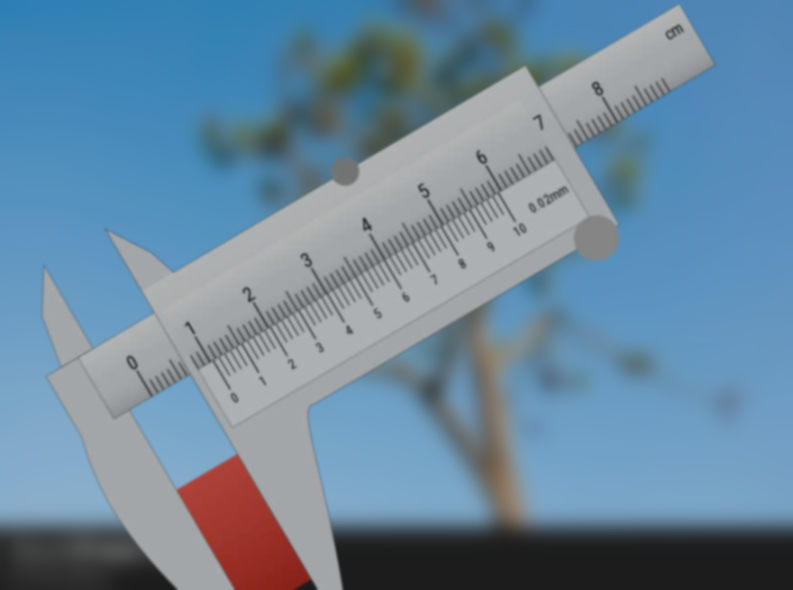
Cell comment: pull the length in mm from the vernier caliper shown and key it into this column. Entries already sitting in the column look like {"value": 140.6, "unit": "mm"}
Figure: {"value": 10.5, "unit": "mm"}
